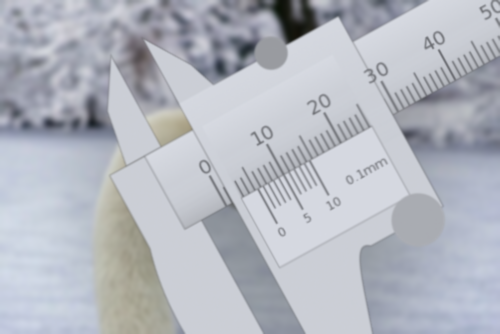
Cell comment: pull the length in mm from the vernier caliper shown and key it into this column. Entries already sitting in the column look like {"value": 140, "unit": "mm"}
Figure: {"value": 5.5, "unit": "mm"}
